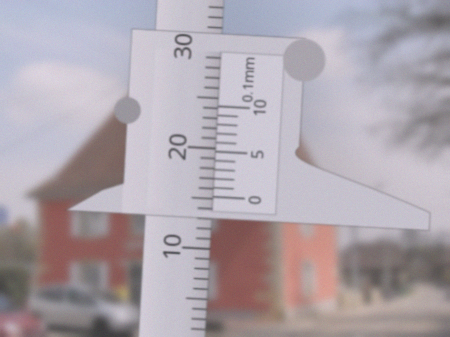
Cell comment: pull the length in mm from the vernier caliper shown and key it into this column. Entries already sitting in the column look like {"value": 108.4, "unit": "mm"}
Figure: {"value": 15.2, "unit": "mm"}
